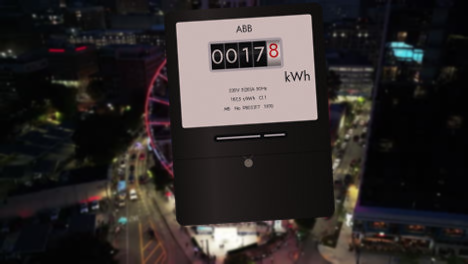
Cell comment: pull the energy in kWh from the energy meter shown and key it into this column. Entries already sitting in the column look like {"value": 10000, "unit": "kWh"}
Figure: {"value": 17.8, "unit": "kWh"}
